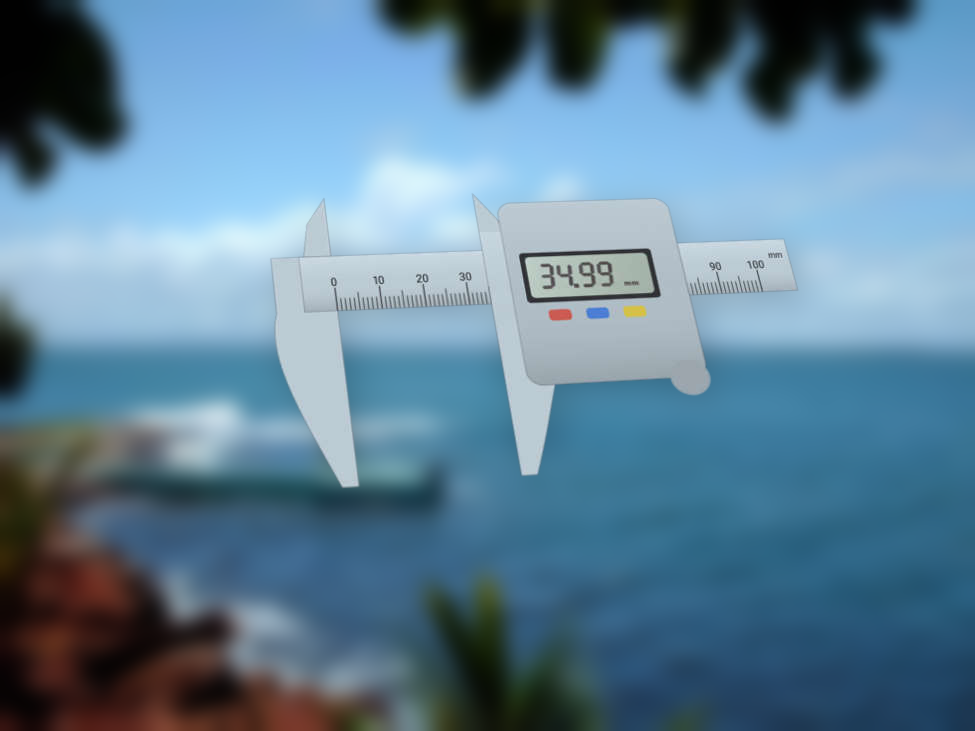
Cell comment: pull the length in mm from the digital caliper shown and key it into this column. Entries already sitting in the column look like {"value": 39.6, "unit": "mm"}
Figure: {"value": 34.99, "unit": "mm"}
